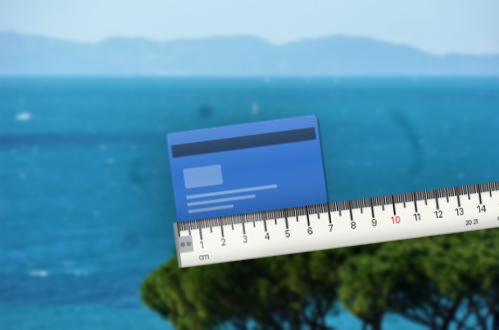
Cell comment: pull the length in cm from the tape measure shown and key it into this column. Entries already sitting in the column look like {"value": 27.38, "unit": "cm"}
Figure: {"value": 7, "unit": "cm"}
